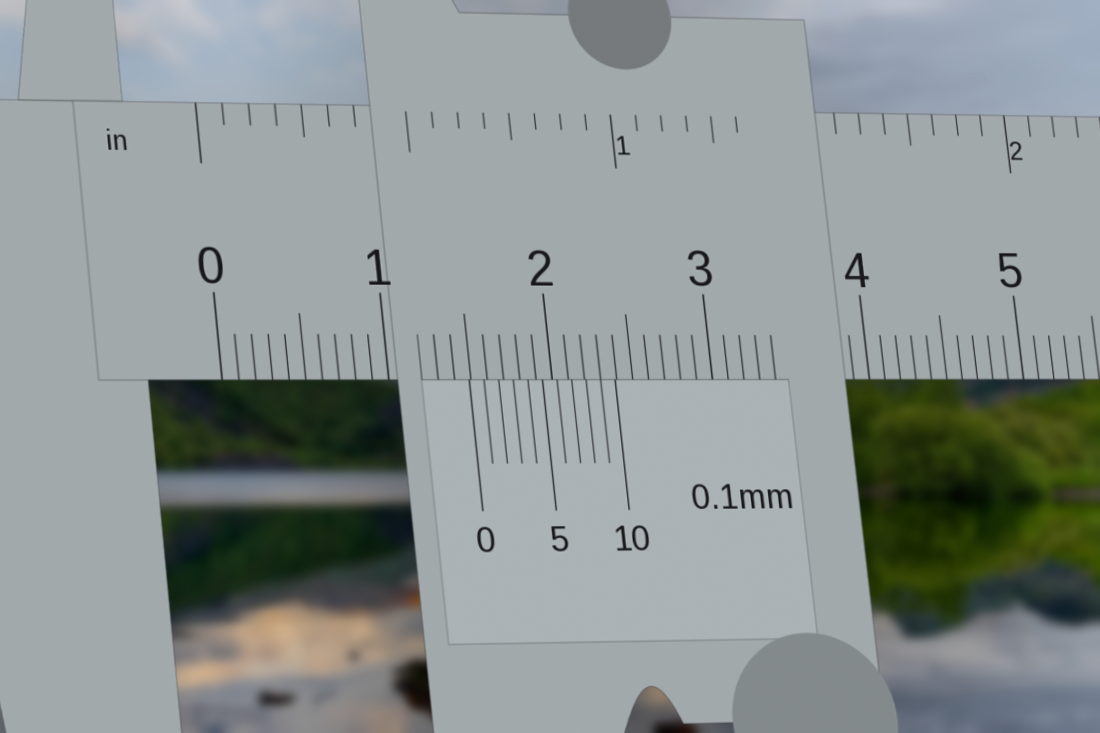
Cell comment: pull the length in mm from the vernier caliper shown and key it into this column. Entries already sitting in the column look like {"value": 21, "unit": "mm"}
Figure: {"value": 14.9, "unit": "mm"}
